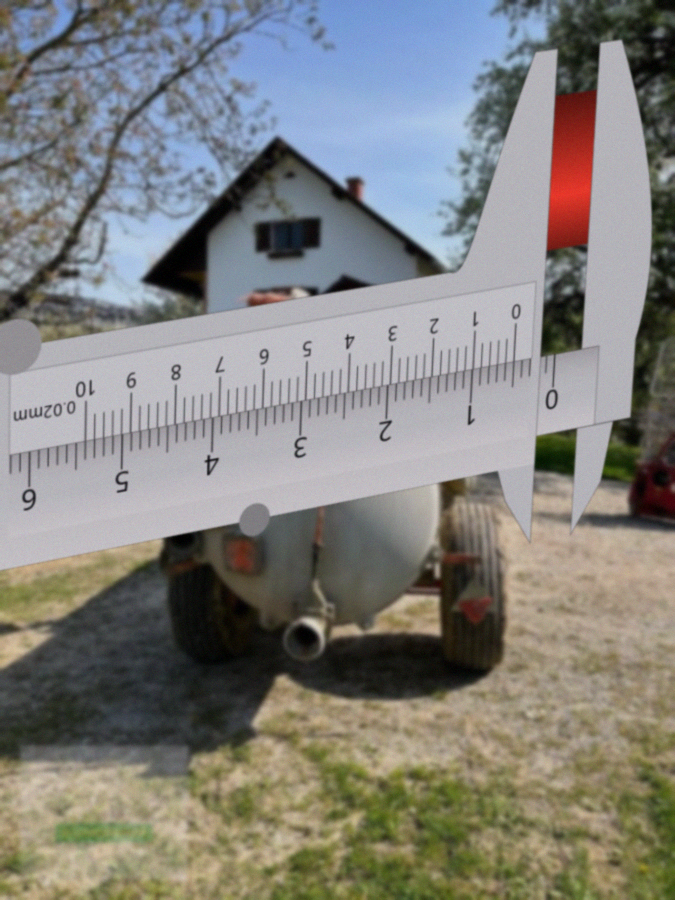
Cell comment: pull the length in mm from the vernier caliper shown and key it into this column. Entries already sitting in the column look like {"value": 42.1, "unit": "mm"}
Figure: {"value": 5.0, "unit": "mm"}
